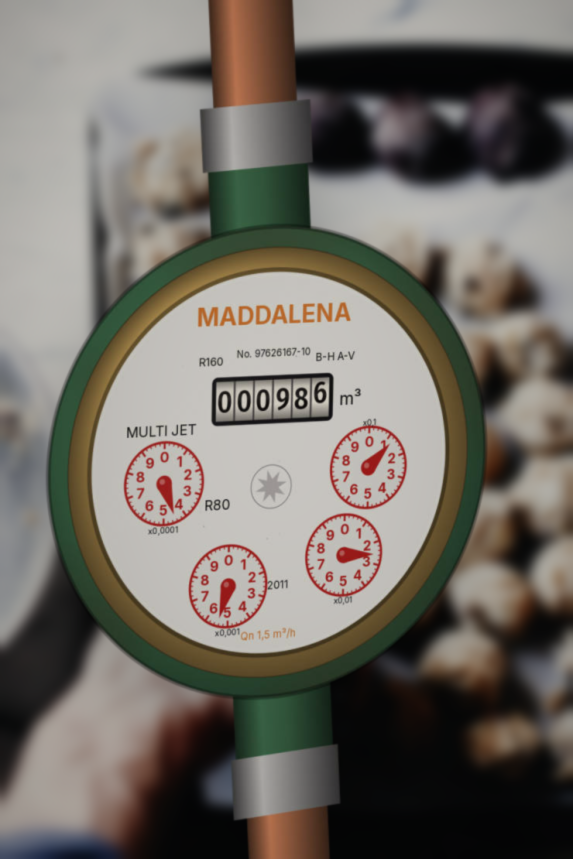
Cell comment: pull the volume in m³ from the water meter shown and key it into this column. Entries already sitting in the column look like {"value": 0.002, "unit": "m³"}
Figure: {"value": 986.1254, "unit": "m³"}
